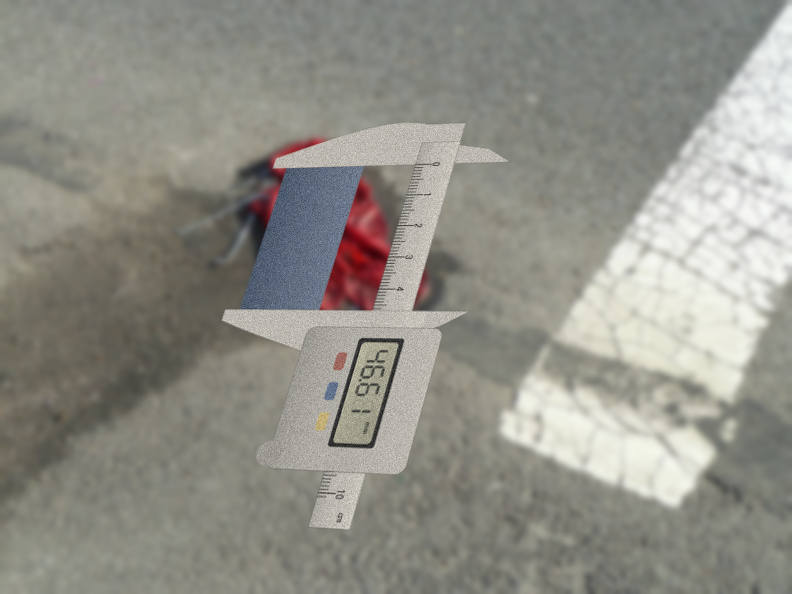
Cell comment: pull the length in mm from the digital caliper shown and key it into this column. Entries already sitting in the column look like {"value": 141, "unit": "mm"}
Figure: {"value": 46.61, "unit": "mm"}
